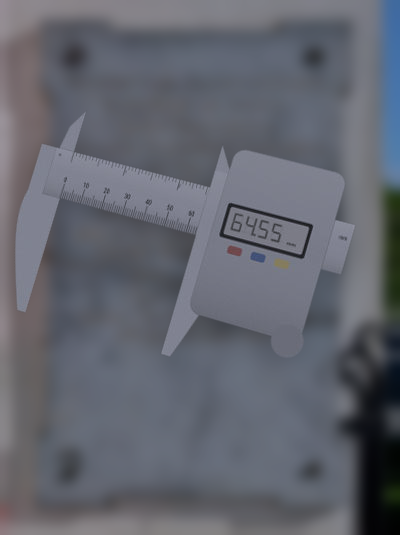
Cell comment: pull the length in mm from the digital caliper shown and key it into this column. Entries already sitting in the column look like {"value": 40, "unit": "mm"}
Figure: {"value": 64.55, "unit": "mm"}
